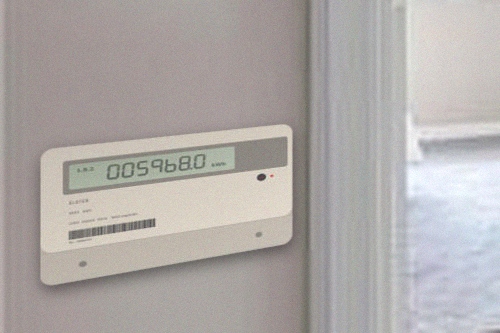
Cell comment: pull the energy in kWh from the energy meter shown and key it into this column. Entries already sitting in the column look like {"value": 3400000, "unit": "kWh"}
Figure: {"value": 5968.0, "unit": "kWh"}
